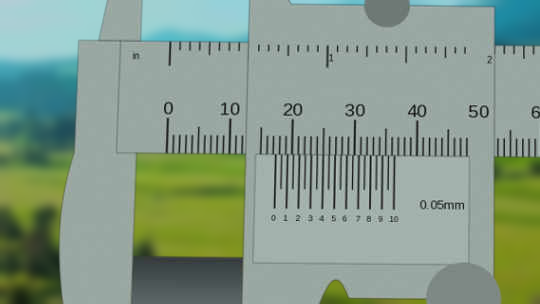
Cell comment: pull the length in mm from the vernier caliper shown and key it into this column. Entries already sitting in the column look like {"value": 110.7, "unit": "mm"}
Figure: {"value": 17.4, "unit": "mm"}
